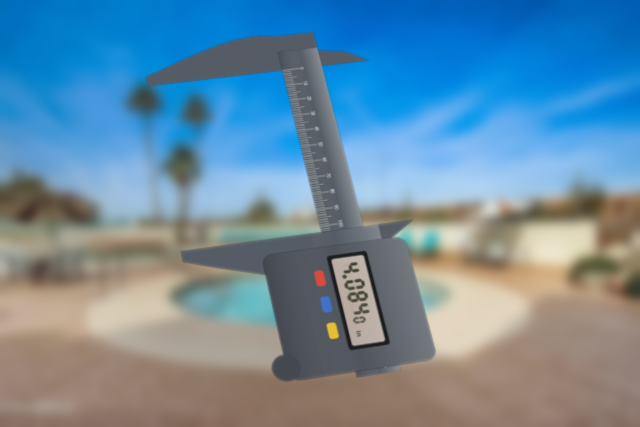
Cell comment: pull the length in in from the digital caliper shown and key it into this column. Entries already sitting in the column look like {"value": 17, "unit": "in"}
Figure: {"value": 4.0840, "unit": "in"}
